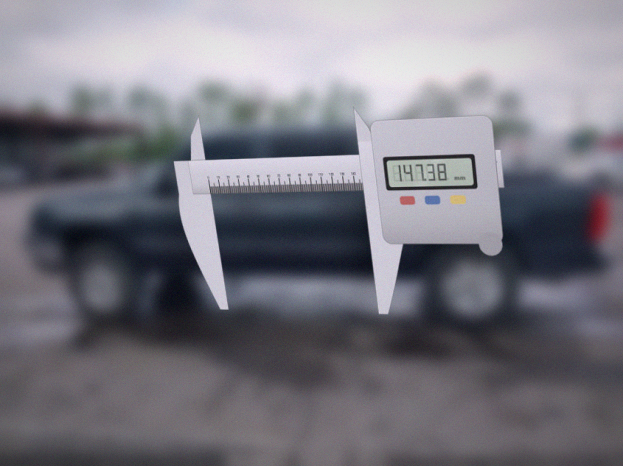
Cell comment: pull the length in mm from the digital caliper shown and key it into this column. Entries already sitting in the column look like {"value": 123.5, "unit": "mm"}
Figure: {"value": 147.38, "unit": "mm"}
